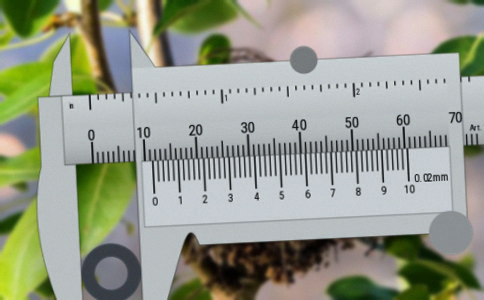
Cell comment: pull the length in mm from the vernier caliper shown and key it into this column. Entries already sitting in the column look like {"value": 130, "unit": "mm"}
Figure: {"value": 11.5, "unit": "mm"}
